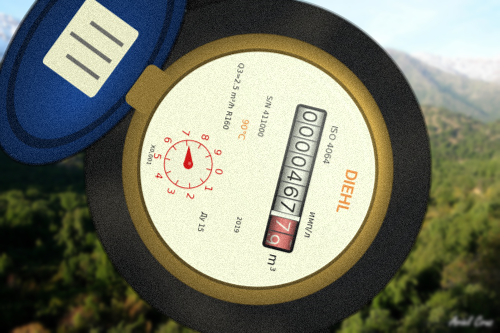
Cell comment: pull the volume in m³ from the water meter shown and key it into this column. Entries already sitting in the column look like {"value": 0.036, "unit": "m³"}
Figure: {"value": 467.787, "unit": "m³"}
